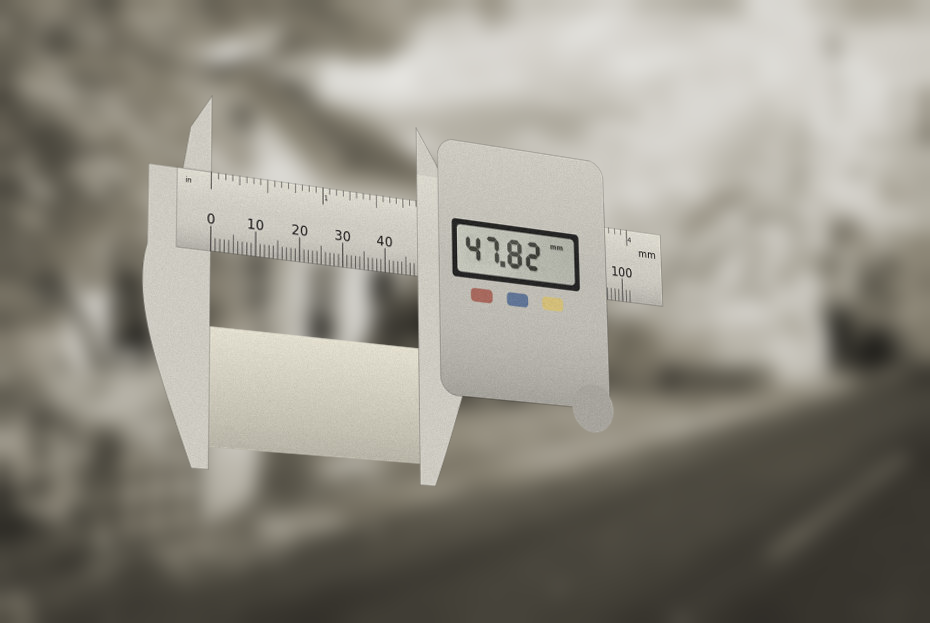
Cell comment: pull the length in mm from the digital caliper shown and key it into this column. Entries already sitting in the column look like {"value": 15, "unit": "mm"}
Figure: {"value": 47.82, "unit": "mm"}
